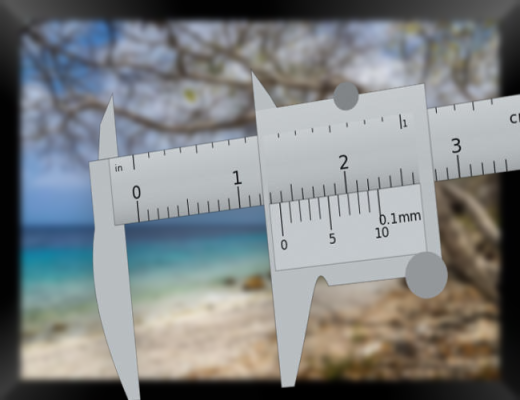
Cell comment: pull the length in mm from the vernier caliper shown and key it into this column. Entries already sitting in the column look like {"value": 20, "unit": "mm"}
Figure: {"value": 13.8, "unit": "mm"}
